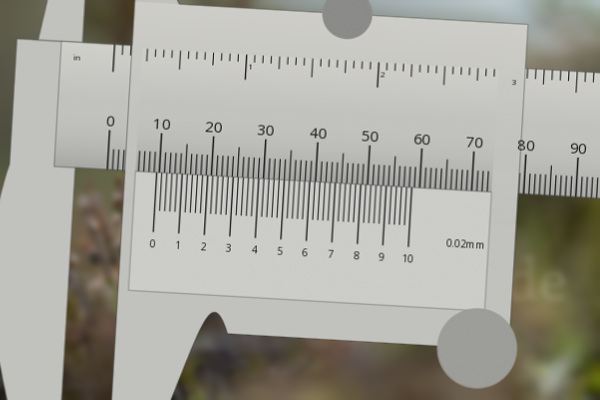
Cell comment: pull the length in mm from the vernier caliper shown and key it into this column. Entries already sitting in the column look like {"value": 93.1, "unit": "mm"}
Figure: {"value": 9.5, "unit": "mm"}
